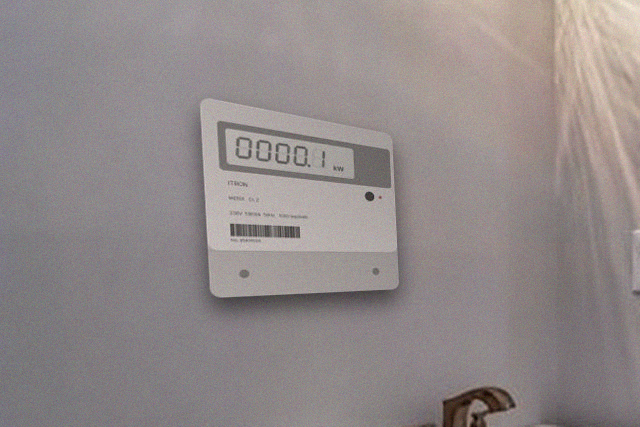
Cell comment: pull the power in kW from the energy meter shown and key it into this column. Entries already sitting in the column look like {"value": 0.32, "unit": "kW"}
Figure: {"value": 0.1, "unit": "kW"}
